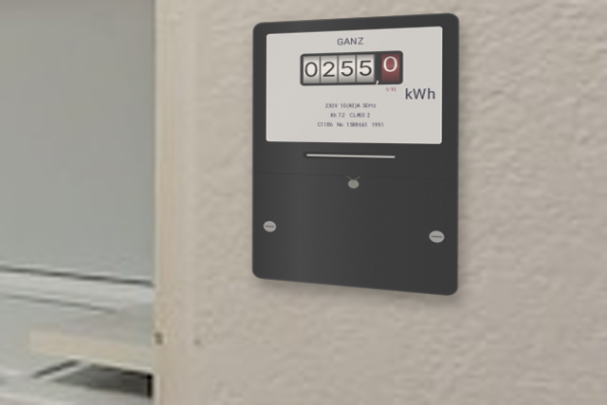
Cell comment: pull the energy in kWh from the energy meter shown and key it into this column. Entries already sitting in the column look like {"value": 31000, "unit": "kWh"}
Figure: {"value": 255.0, "unit": "kWh"}
